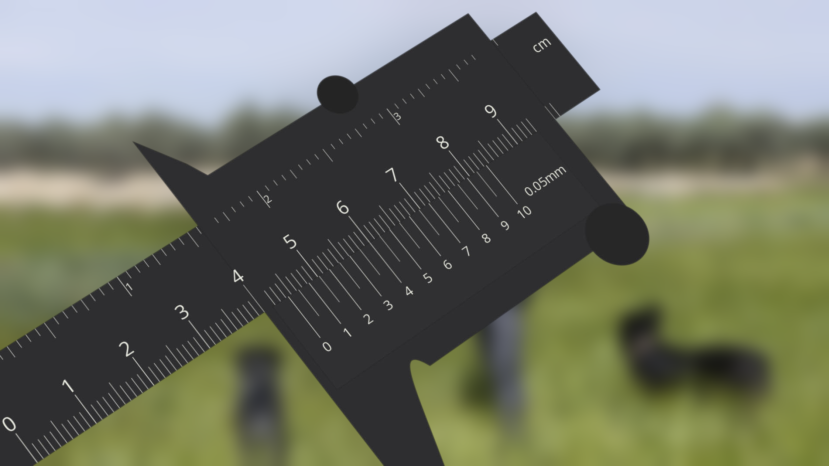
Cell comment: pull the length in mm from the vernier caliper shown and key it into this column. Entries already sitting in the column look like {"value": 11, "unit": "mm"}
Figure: {"value": 44.4, "unit": "mm"}
